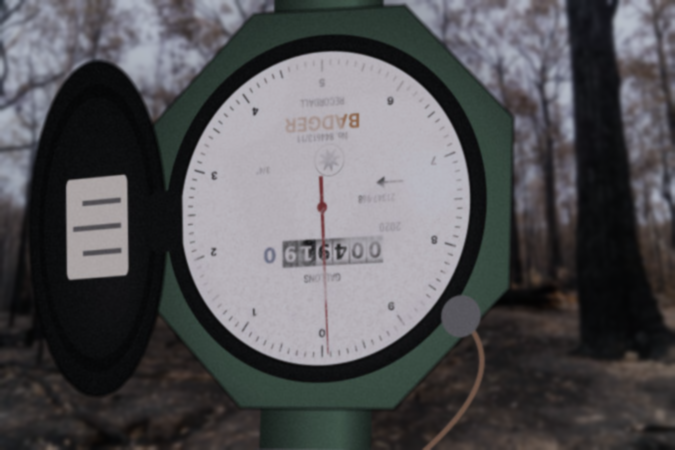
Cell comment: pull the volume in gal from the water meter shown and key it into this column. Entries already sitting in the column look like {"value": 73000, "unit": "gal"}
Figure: {"value": 49189.9, "unit": "gal"}
